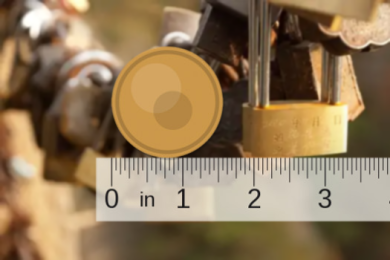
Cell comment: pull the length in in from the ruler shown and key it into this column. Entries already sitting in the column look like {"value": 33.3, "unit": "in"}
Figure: {"value": 1.5625, "unit": "in"}
